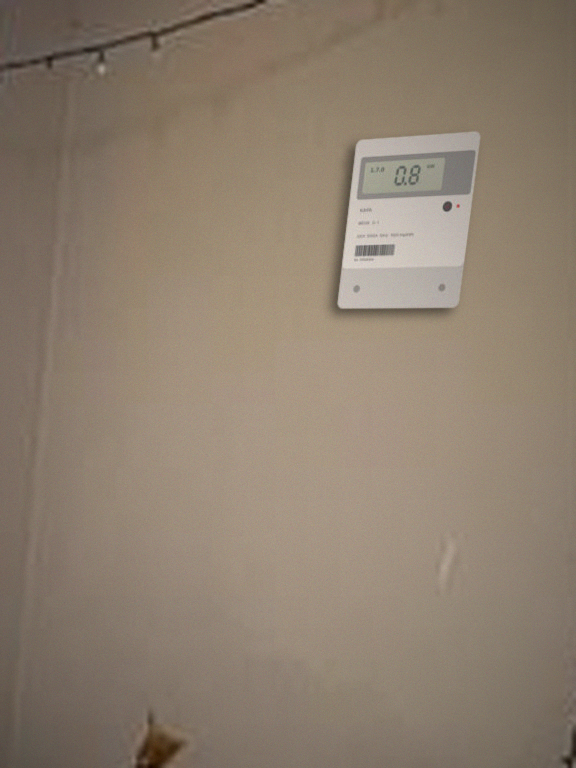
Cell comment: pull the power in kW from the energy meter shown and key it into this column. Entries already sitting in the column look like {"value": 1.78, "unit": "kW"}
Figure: {"value": 0.8, "unit": "kW"}
